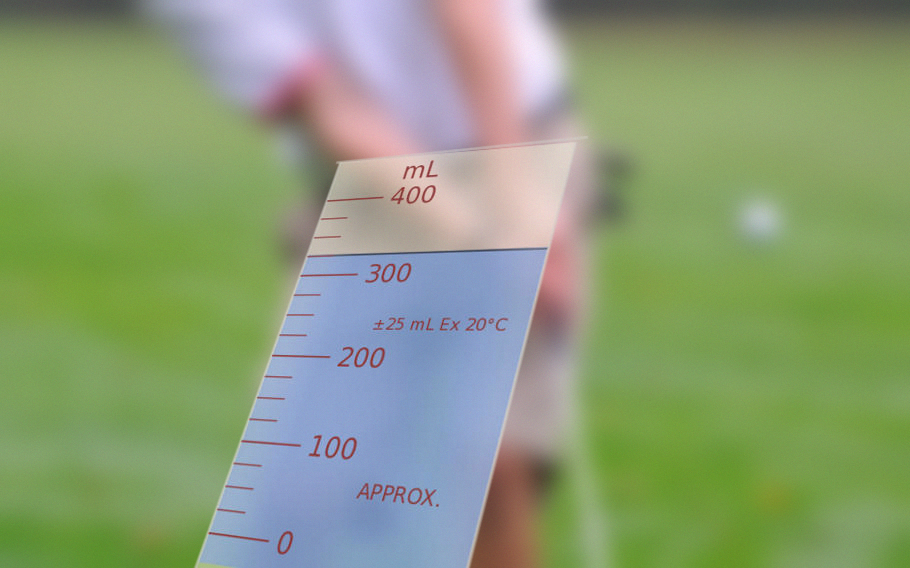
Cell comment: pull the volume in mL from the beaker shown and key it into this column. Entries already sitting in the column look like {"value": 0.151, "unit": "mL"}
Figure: {"value": 325, "unit": "mL"}
